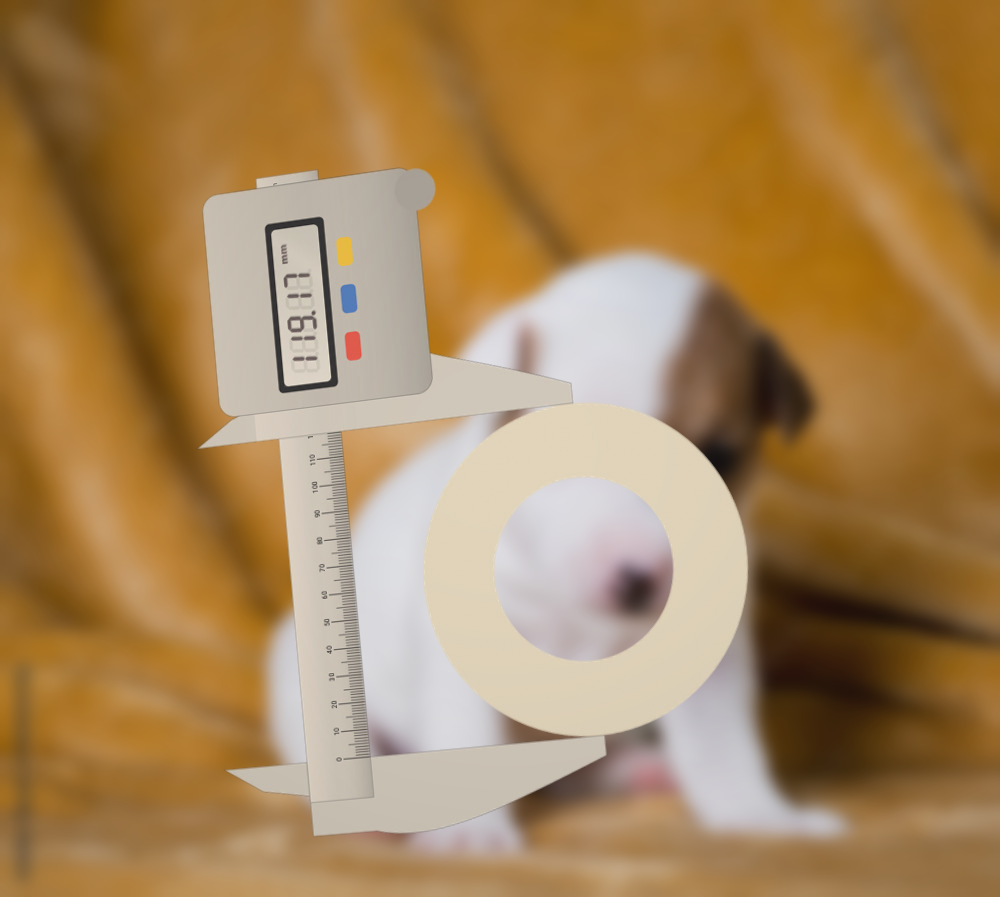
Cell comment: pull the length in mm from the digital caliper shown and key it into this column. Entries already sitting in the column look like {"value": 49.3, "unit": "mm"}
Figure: {"value": 119.17, "unit": "mm"}
